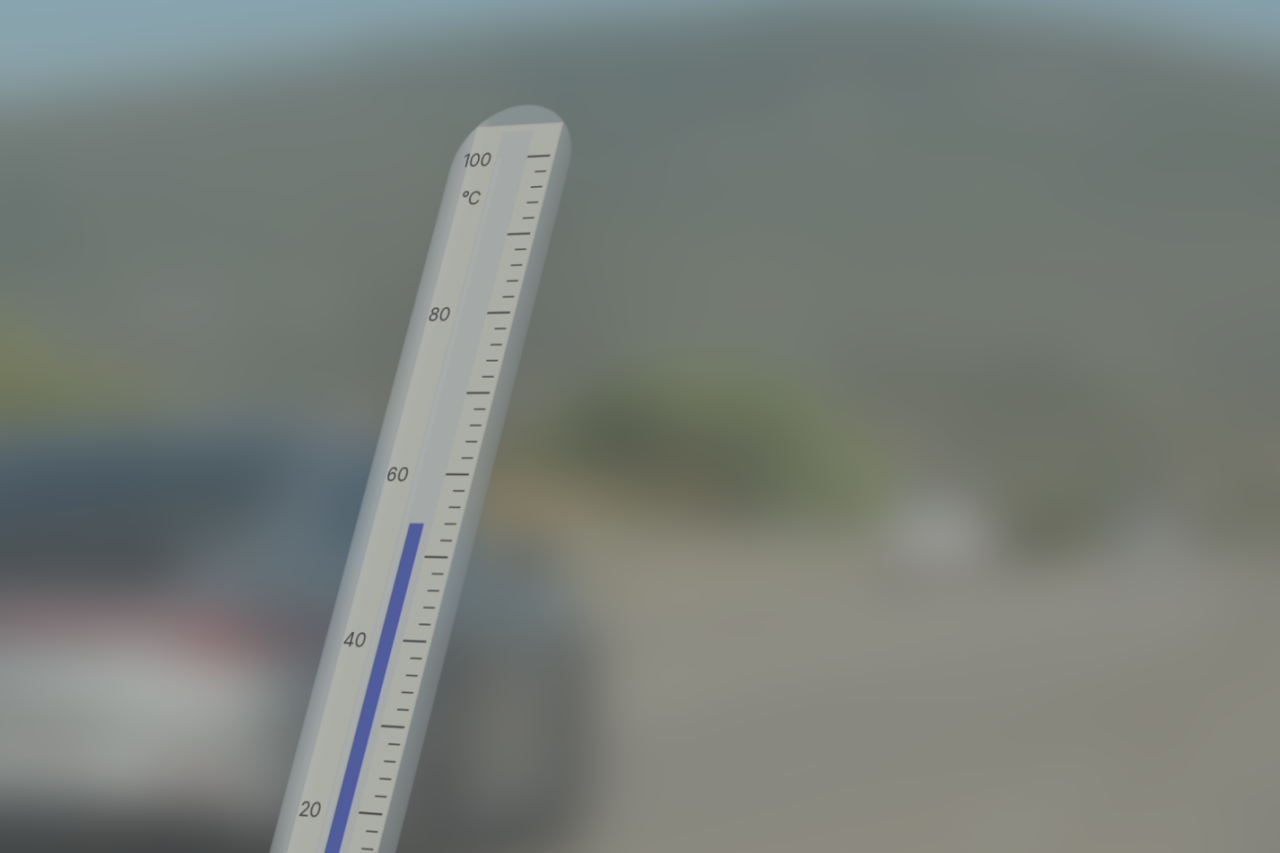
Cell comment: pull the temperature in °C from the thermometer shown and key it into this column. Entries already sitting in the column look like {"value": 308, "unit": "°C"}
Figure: {"value": 54, "unit": "°C"}
